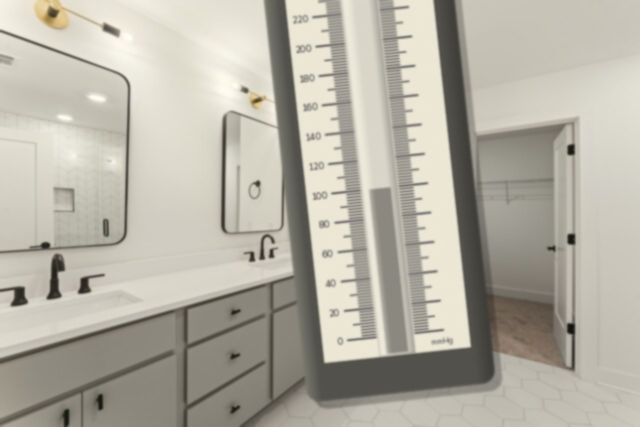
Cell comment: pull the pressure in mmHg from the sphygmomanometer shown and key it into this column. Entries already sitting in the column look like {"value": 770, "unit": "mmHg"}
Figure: {"value": 100, "unit": "mmHg"}
